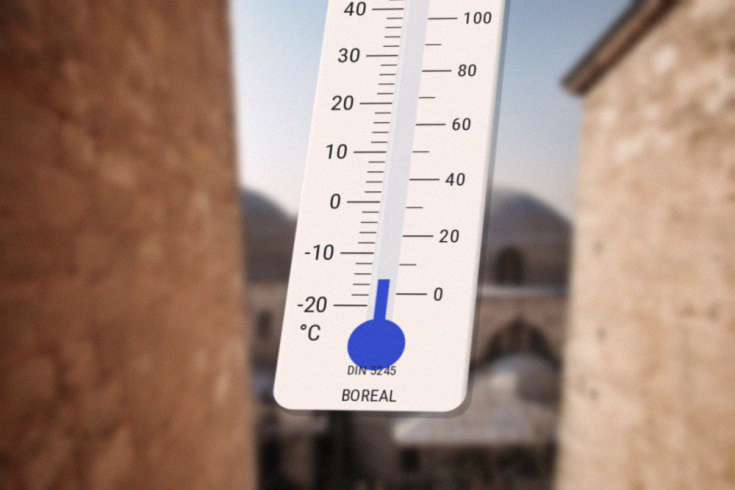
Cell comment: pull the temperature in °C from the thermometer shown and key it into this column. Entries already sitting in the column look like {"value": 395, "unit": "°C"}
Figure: {"value": -15, "unit": "°C"}
